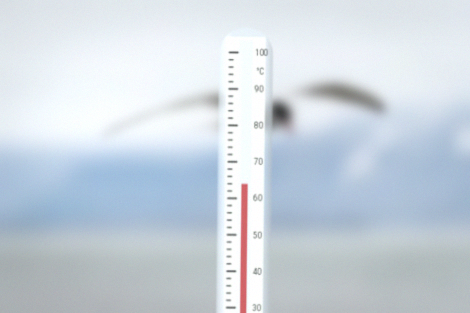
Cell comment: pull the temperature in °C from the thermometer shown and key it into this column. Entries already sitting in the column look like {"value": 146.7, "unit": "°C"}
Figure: {"value": 64, "unit": "°C"}
